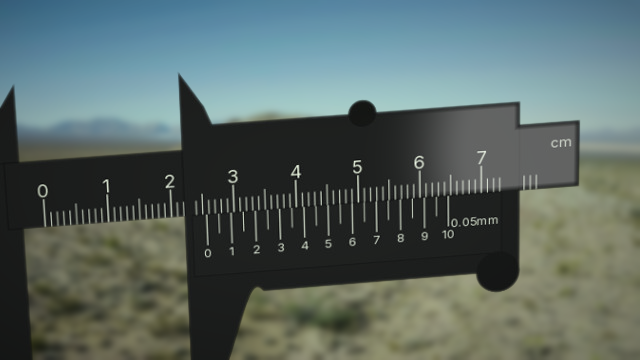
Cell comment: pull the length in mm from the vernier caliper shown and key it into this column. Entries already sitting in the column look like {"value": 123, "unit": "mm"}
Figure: {"value": 25.6, "unit": "mm"}
